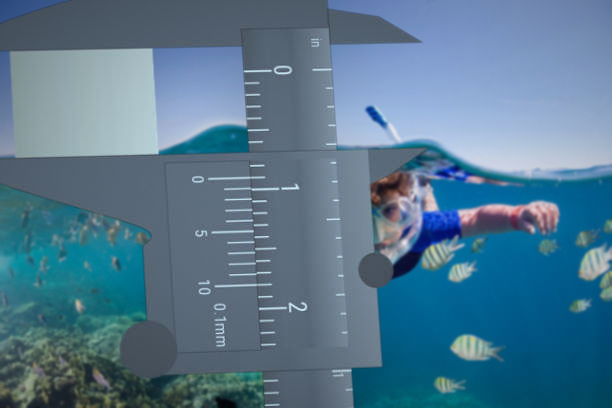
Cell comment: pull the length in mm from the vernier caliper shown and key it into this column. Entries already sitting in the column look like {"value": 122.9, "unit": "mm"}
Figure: {"value": 9.0, "unit": "mm"}
